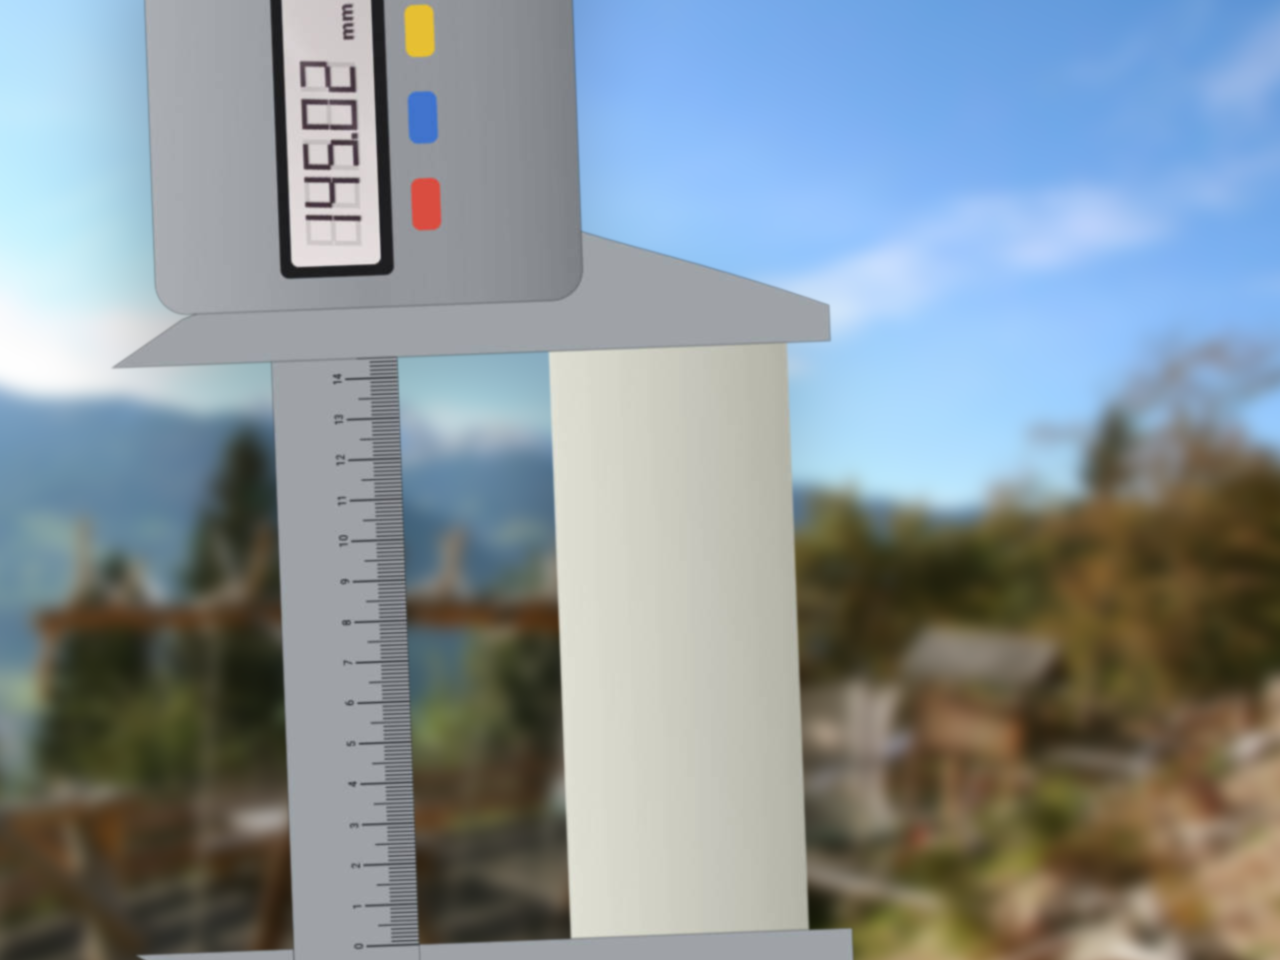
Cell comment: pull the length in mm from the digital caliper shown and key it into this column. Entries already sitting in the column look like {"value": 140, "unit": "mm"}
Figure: {"value": 145.02, "unit": "mm"}
